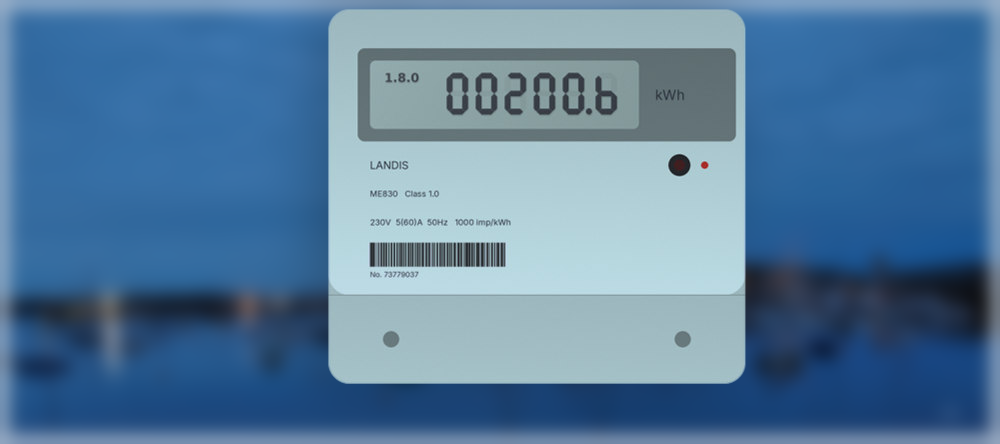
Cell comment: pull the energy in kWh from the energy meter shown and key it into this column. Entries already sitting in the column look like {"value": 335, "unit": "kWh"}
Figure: {"value": 200.6, "unit": "kWh"}
